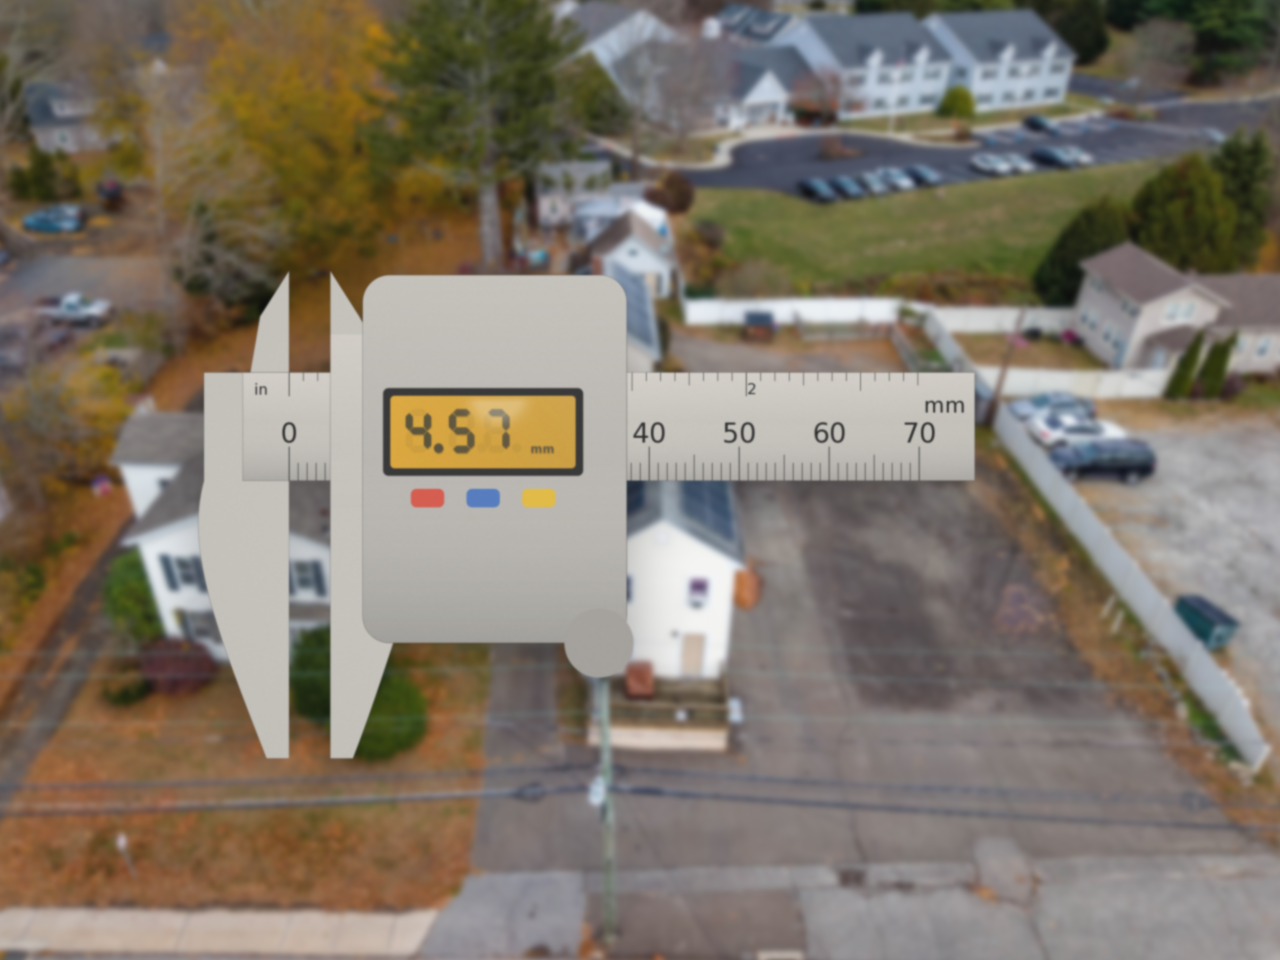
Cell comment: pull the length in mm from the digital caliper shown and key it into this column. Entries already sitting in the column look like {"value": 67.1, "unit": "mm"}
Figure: {"value": 4.57, "unit": "mm"}
